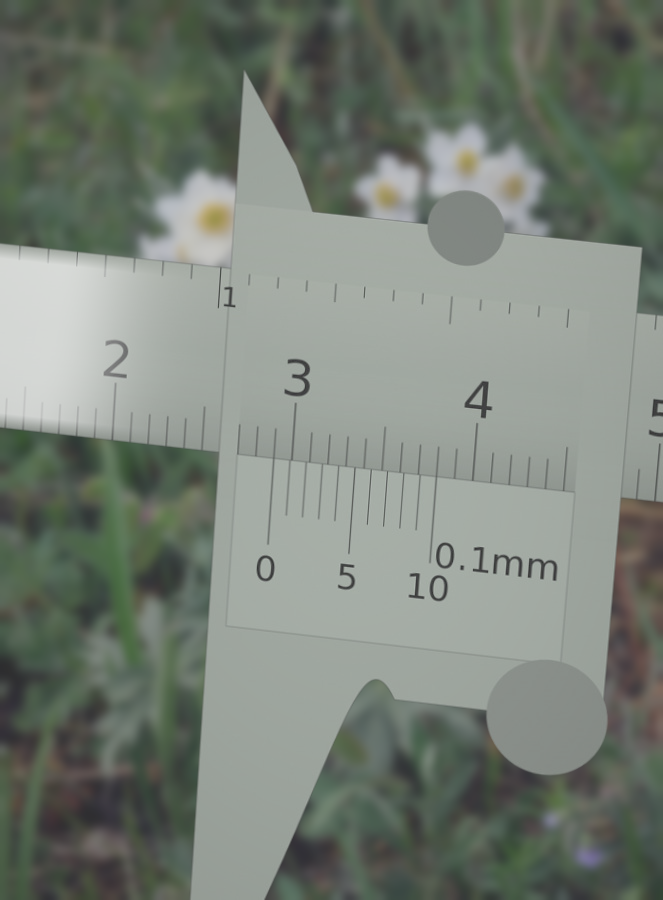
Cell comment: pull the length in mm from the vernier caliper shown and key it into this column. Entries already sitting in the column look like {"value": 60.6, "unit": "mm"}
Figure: {"value": 29.0, "unit": "mm"}
